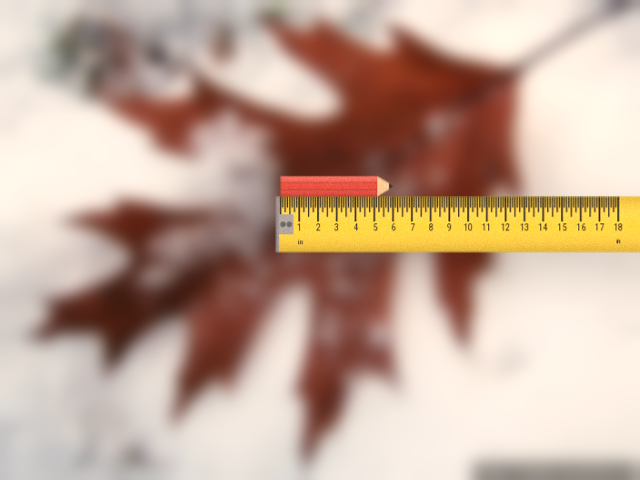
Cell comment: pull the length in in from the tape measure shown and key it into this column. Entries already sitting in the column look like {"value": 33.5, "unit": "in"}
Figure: {"value": 6, "unit": "in"}
